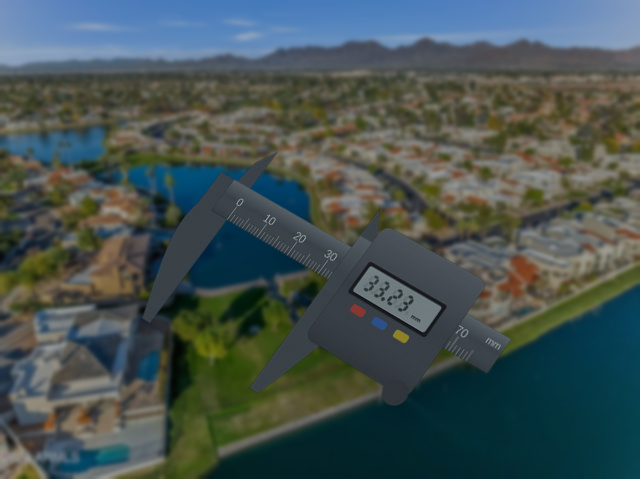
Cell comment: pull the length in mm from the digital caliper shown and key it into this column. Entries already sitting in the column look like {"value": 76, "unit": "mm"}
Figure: {"value": 33.23, "unit": "mm"}
